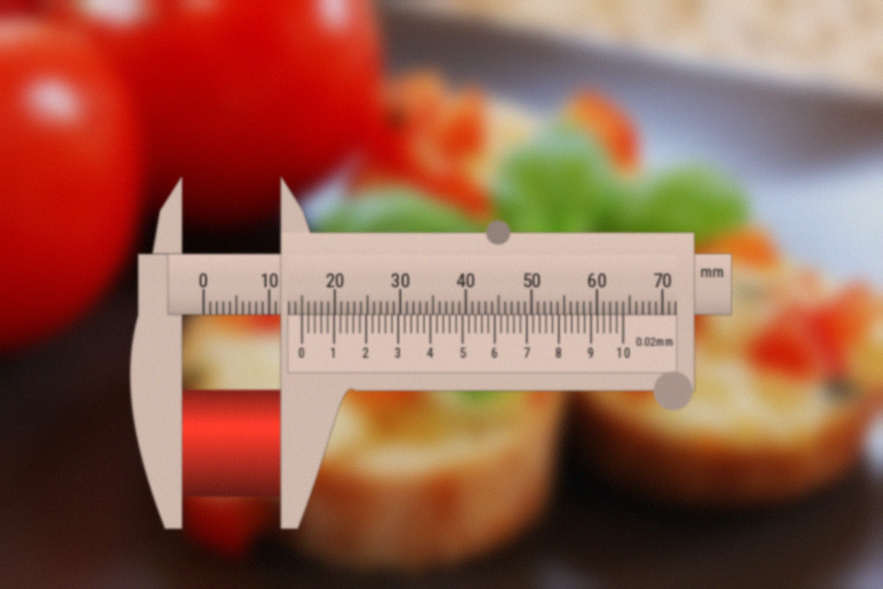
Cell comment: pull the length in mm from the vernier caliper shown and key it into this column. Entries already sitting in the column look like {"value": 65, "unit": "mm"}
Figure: {"value": 15.0, "unit": "mm"}
